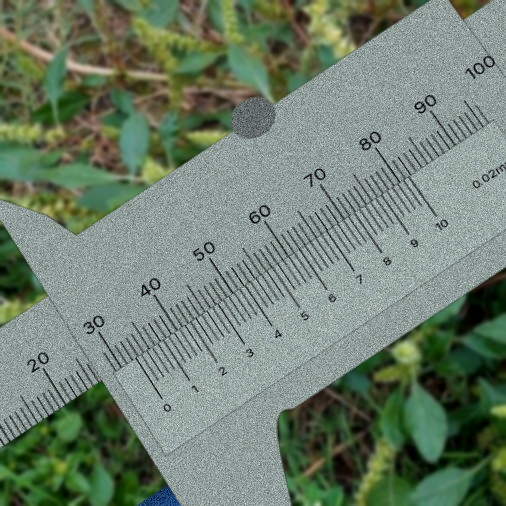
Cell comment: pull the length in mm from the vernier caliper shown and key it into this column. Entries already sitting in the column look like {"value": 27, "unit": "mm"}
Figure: {"value": 32.6, "unit": "mm"}
